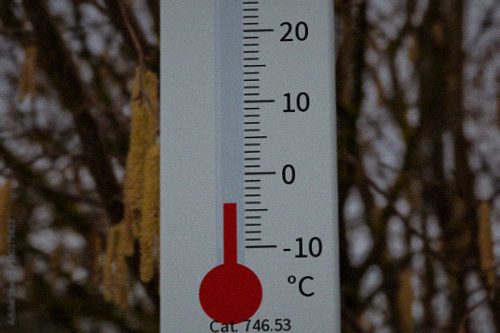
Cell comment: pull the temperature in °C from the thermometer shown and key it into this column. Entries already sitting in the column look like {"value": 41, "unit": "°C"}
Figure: {"value": -4, "unit": "°C"}
